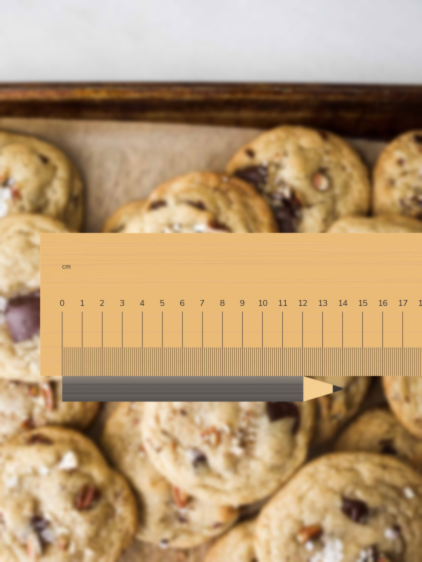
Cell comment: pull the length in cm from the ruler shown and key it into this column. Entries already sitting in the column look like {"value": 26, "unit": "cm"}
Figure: {"value": 14, "unit": "cm"}
